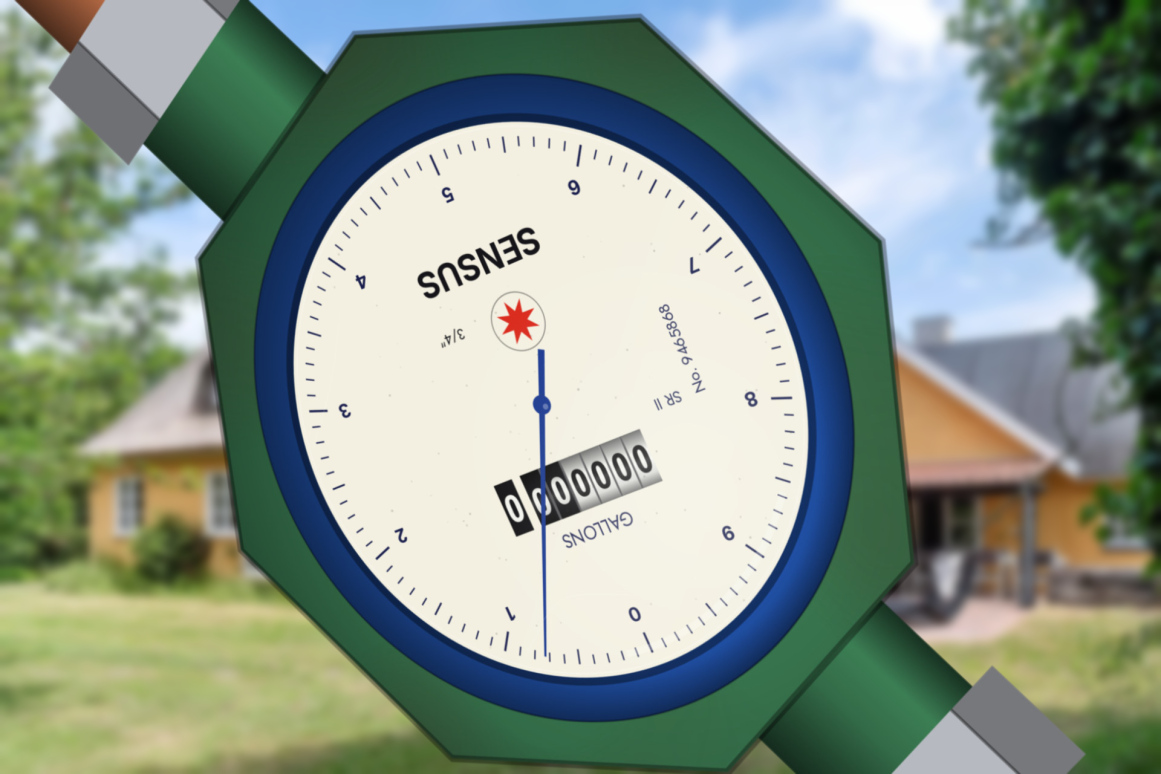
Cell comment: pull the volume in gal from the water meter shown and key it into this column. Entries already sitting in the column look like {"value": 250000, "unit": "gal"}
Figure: {"value": 0.7, "unit": "gal"}
